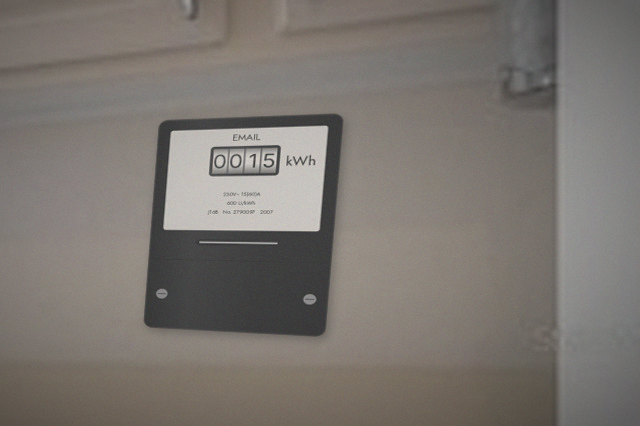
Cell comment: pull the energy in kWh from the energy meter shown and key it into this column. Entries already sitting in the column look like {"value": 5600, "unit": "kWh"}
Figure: {"value": 15, "unit": "kWh"}
